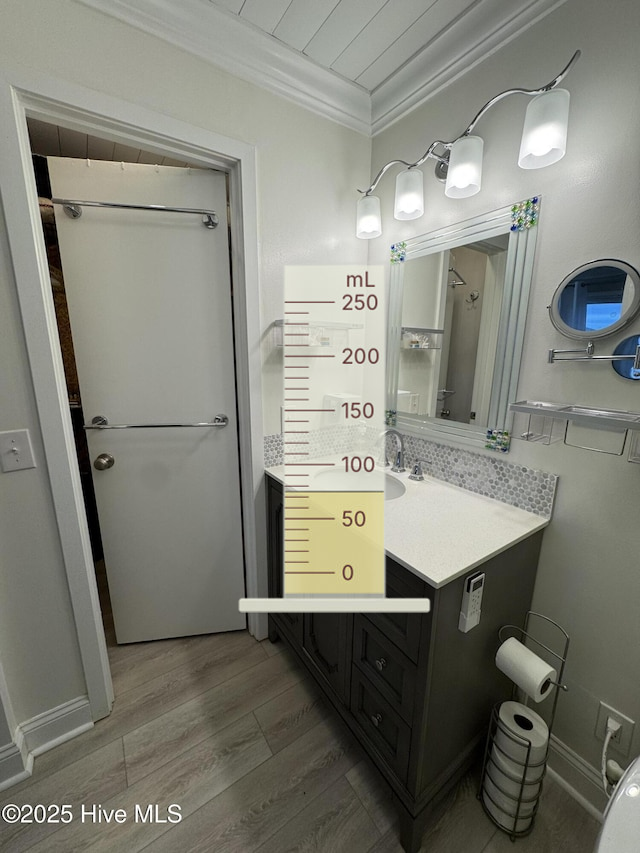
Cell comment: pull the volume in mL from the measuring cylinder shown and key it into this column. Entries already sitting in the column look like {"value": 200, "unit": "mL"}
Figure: {"value": 75, "unit": "mL"}
